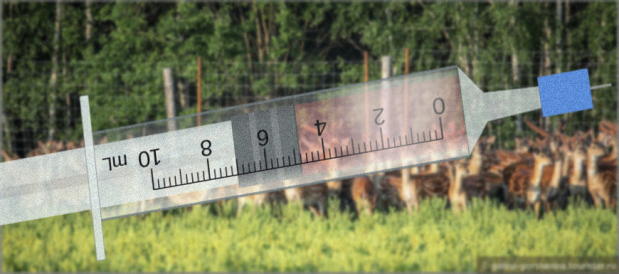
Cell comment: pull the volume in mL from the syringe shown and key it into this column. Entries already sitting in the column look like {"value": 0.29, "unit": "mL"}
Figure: {"value": 4.8, "unit": "mL"}
